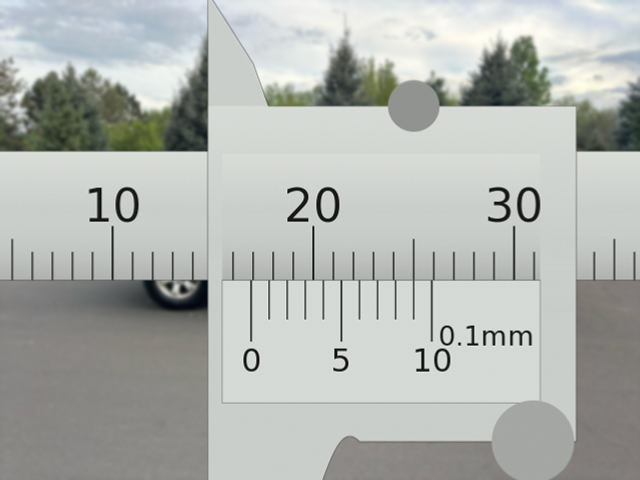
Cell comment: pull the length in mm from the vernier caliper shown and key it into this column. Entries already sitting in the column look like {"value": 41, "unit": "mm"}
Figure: {"value": 16.9, "unit": "mm"}
